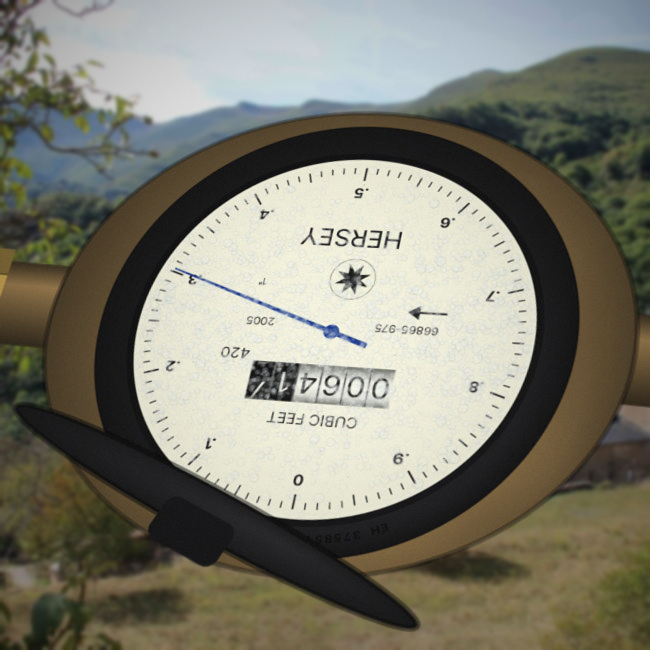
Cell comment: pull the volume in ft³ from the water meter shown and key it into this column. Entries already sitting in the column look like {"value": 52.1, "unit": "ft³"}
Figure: {"value": 6417.30, "unit": "ft³"}
